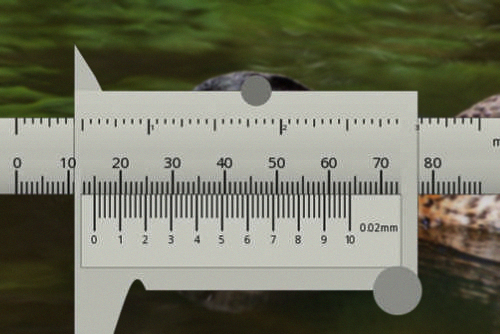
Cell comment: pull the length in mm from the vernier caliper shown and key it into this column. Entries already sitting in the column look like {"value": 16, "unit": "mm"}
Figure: {"value": 15.0, "unit": "mm"}
